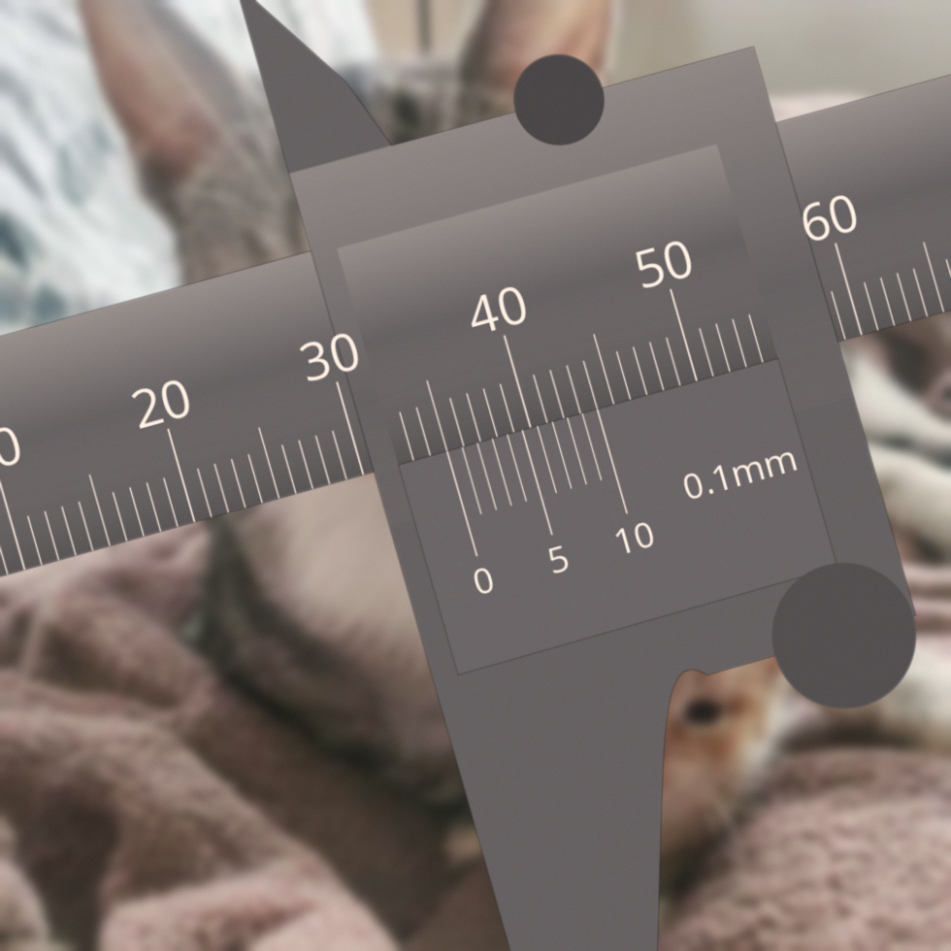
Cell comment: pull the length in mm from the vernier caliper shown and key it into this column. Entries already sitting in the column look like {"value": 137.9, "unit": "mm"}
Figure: {"value": 35.0, "unit": "mm"}
